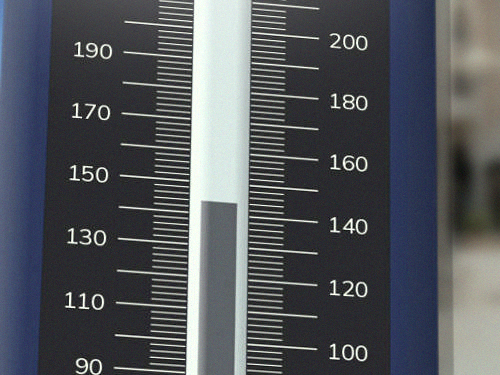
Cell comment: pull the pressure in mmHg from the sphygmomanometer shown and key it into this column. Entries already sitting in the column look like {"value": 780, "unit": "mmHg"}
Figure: {"value": 144, "unit": "mmHg"}
